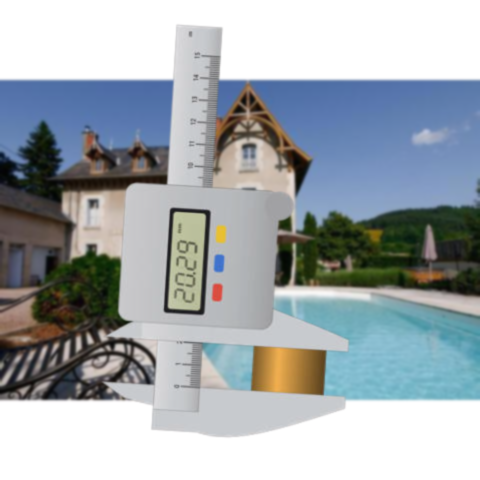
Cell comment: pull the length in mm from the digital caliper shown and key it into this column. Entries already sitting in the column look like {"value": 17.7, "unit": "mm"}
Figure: {"value": 20.29, "unit": "mm"}
